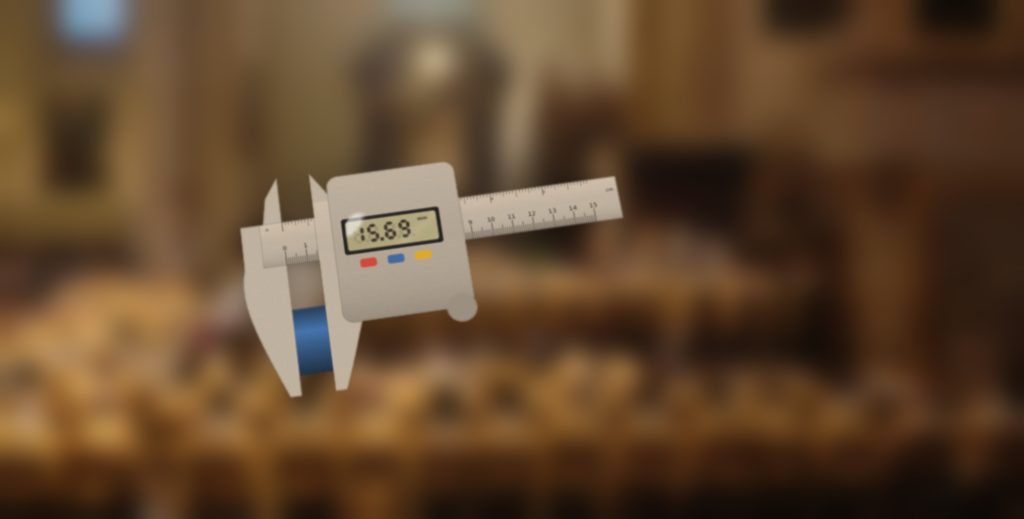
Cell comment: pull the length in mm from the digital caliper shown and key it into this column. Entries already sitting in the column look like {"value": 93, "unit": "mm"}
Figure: {"value": 15.69, "unit": "mm"}
